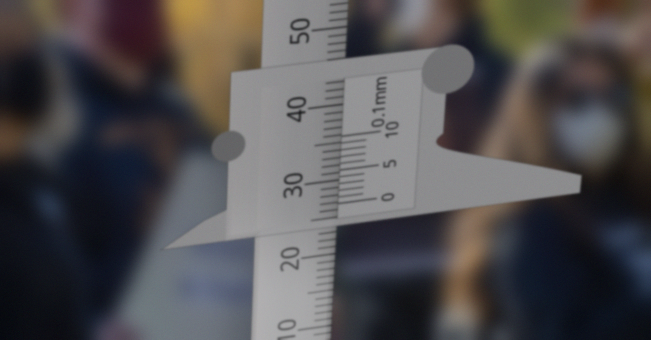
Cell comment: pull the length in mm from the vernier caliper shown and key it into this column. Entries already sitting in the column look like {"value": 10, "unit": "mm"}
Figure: {"value": 26.8, "unit": "mm"}
